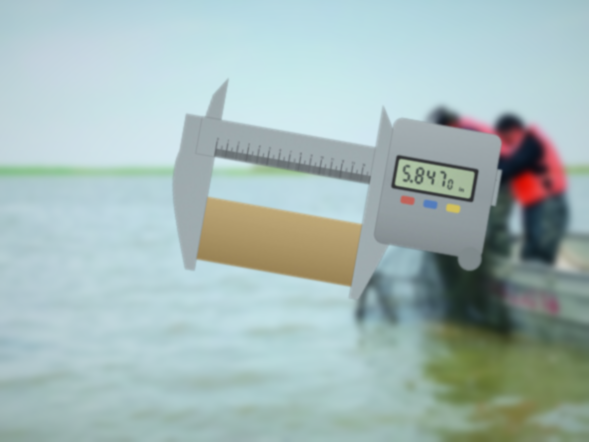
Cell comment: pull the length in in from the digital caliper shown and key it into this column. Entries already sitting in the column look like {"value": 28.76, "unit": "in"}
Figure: {"value": 5.8470, "unit": "in"}
